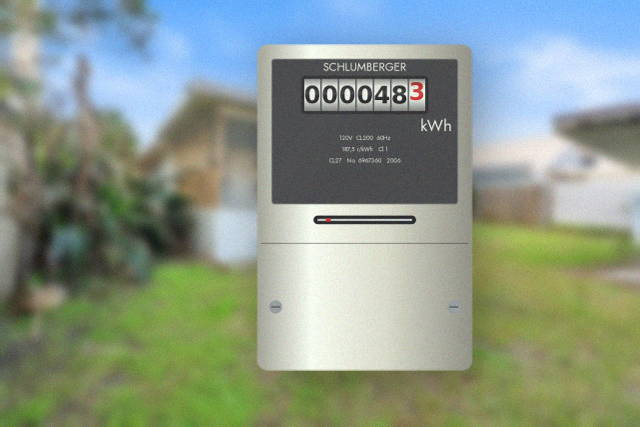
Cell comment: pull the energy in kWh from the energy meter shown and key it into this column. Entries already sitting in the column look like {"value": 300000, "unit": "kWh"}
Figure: {"value": 48.3, "unit": "kWh"}
